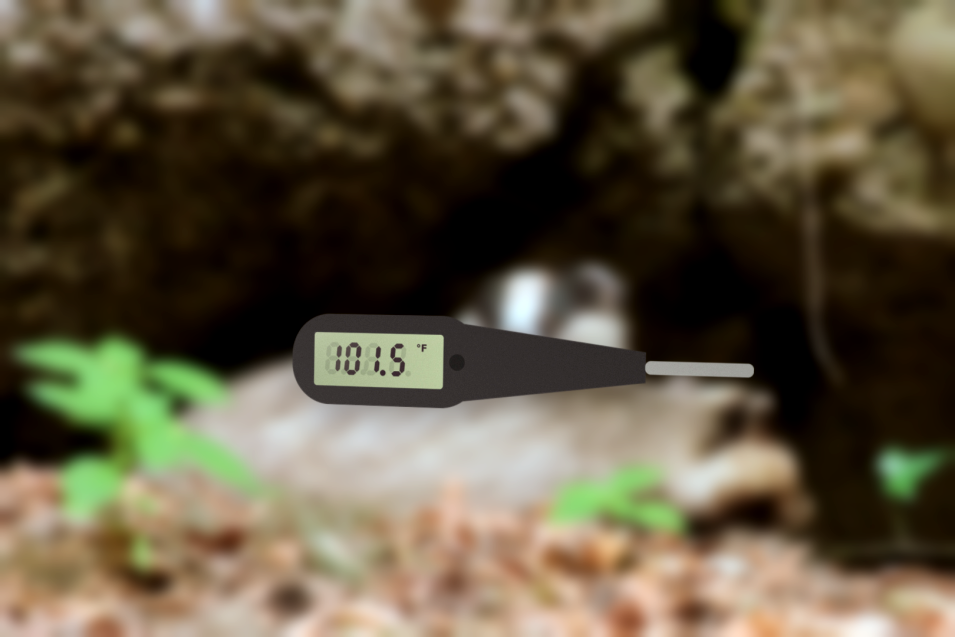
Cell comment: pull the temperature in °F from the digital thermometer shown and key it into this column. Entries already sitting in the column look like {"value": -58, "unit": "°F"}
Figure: {"value": 101.5, "unit": "°F"}
